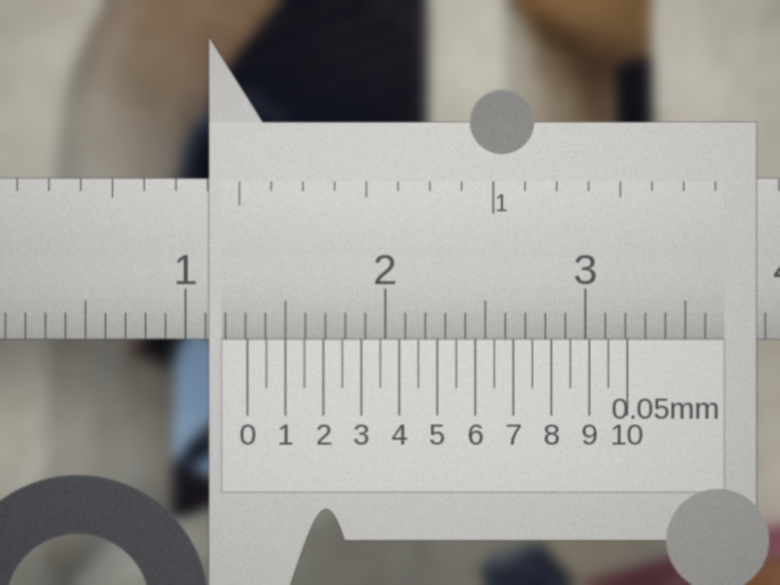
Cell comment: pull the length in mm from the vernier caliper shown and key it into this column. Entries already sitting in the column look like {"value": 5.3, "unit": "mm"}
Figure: {"value": 13.1, "unit": "mm"}
